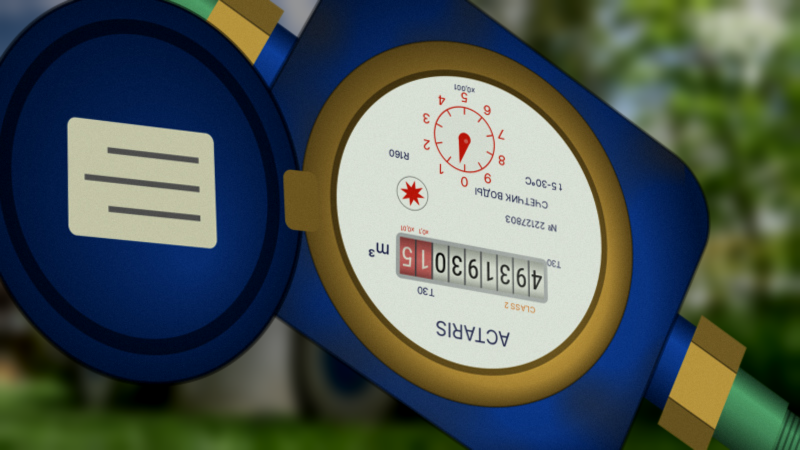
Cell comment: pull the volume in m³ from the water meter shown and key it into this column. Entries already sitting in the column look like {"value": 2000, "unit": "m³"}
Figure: {"value": 4931930.150, "unit": "m³"}
